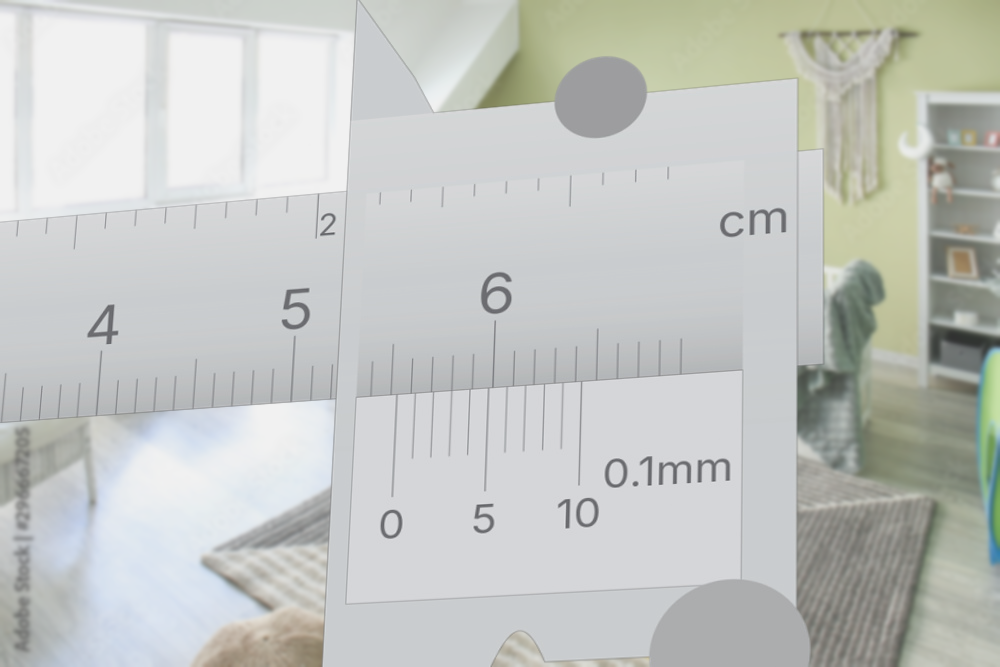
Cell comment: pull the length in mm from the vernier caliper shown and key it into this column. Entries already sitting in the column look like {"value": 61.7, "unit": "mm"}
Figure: {"value": 55.3, "unit": "mm"}
